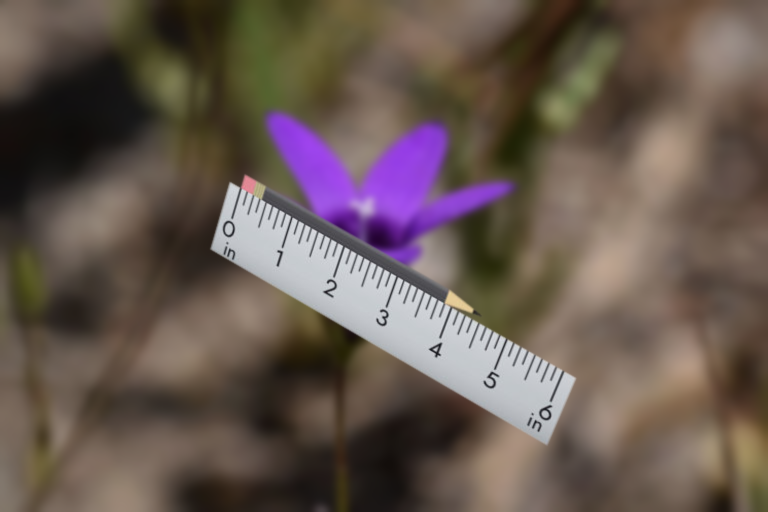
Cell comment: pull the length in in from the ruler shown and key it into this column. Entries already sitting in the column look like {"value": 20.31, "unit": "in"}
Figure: {"value": 4.5, "unit": "in"}
